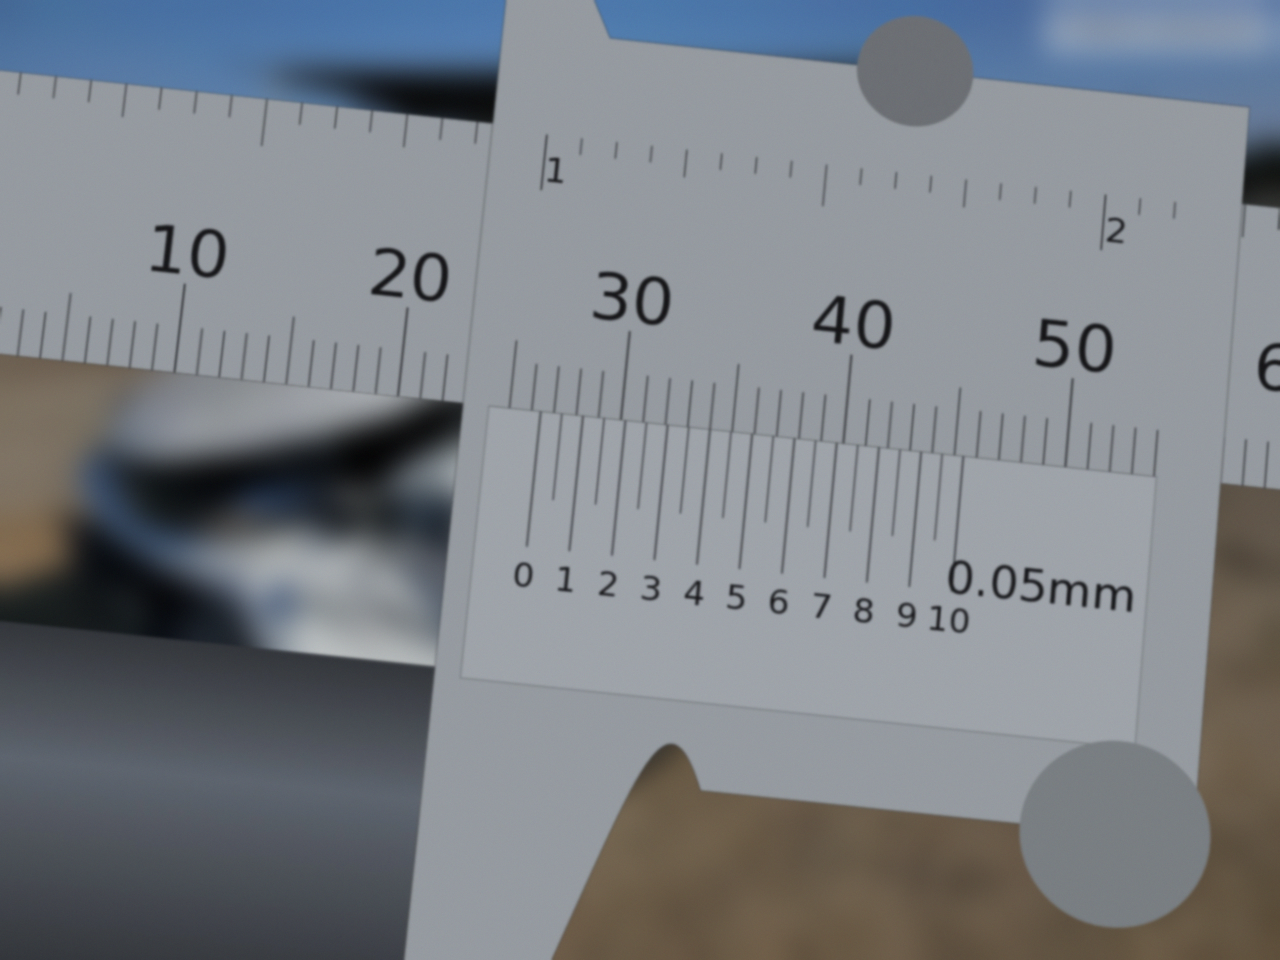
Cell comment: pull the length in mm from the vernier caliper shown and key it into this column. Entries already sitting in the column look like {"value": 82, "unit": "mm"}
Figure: {"value": 26.4, "unit": "mm"}
